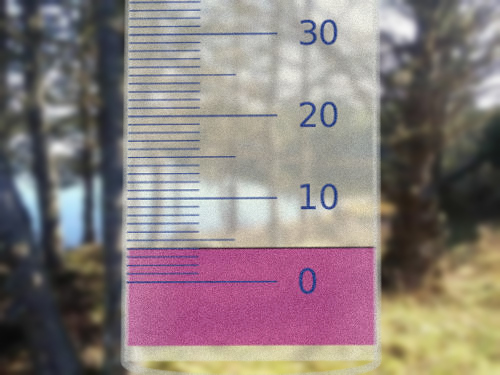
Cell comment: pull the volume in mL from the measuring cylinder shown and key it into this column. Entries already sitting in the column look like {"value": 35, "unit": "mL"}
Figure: {"value": 4, "unit": "mL"}
